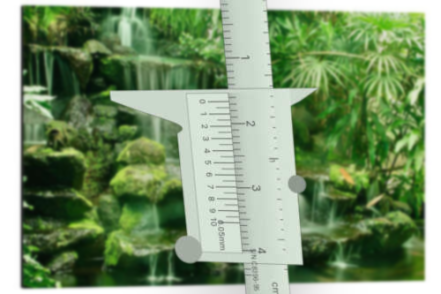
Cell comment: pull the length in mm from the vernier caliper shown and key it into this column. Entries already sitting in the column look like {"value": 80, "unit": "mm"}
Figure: {"value": 16.6, "unit": "mm"}
